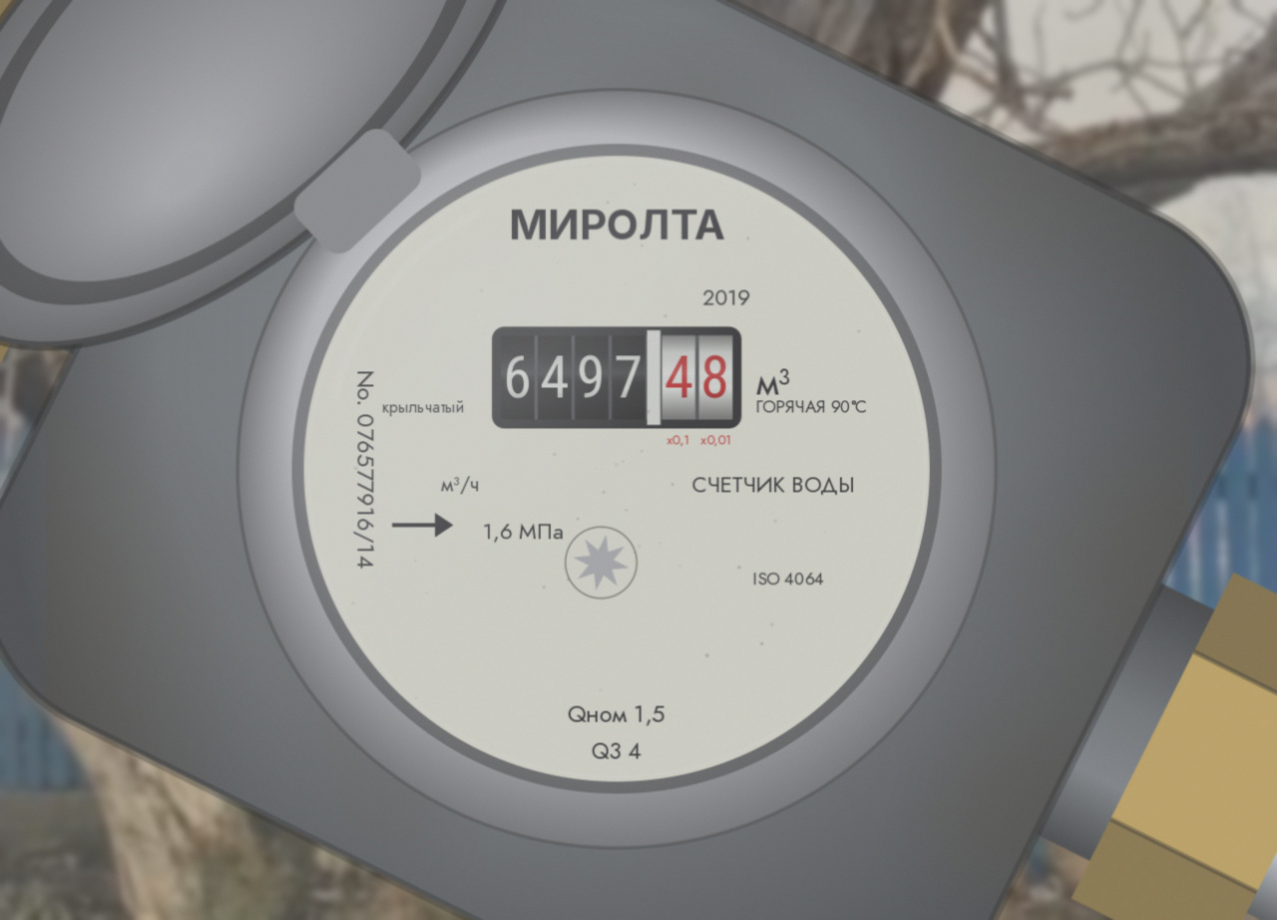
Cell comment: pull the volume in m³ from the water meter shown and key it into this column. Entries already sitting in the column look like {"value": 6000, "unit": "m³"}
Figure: {"value": 6497.48, "unit": "m³"}
